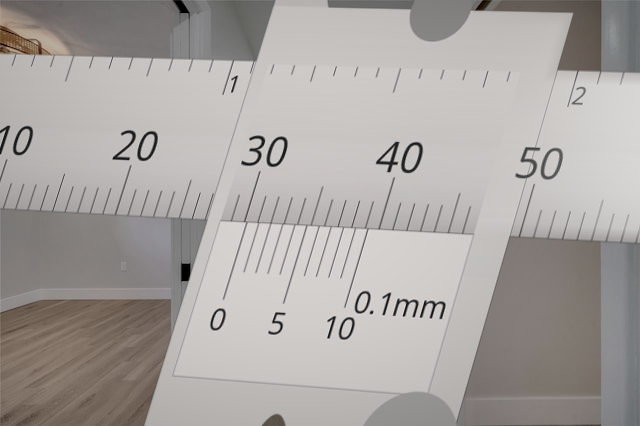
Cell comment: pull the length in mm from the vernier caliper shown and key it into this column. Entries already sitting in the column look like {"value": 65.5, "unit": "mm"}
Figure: {"value": 30.2, "unit": "mm"}
